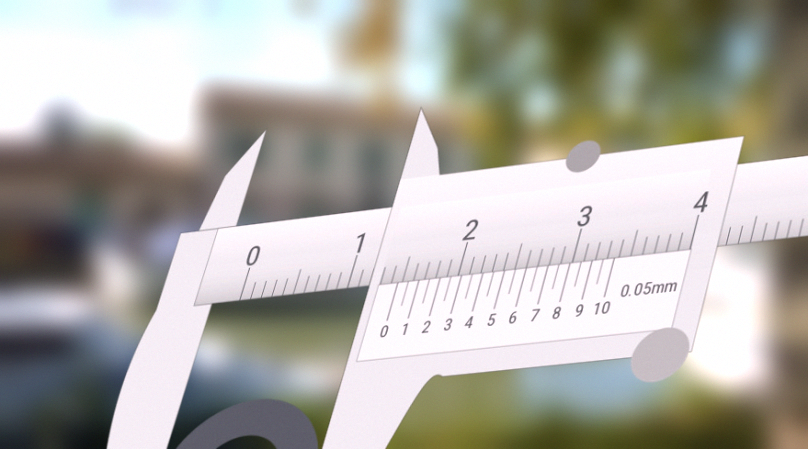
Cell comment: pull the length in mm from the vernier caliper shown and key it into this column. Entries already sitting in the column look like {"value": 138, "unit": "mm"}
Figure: {"value": 14.6, "unit": "mm"}
